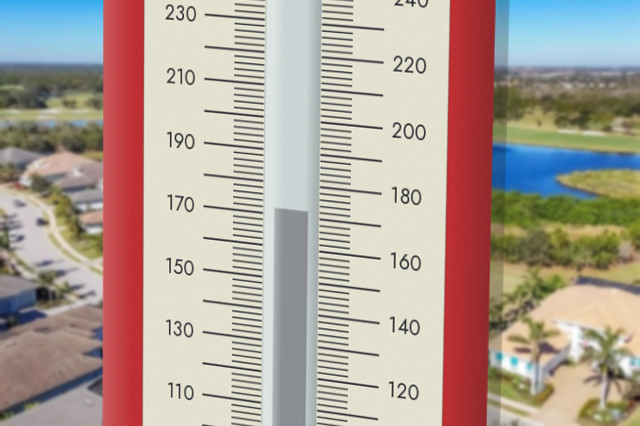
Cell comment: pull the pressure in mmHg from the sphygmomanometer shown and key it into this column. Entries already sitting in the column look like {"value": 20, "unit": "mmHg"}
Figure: {"value": 172, "unit": "mmHg"}
